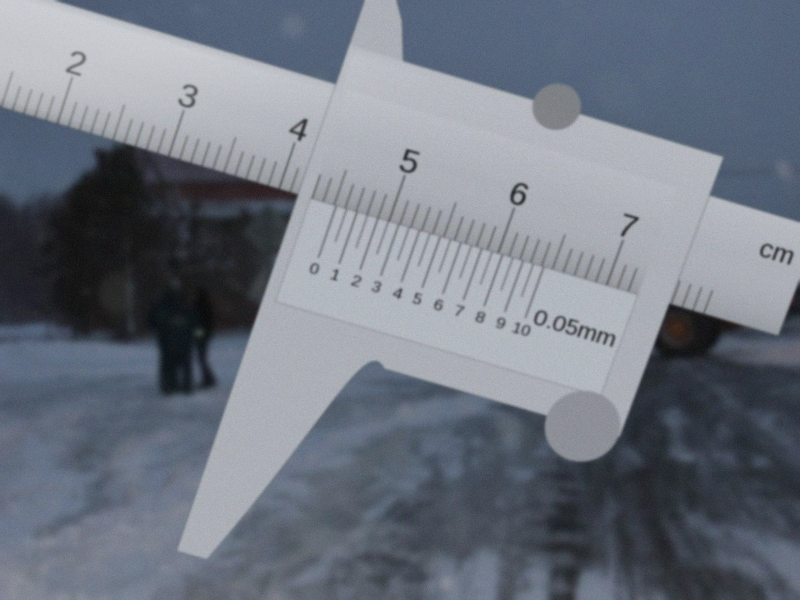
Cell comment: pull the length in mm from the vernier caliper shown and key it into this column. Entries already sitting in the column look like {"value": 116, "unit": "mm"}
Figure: {"value": 45.2, "unit": "mm"}
